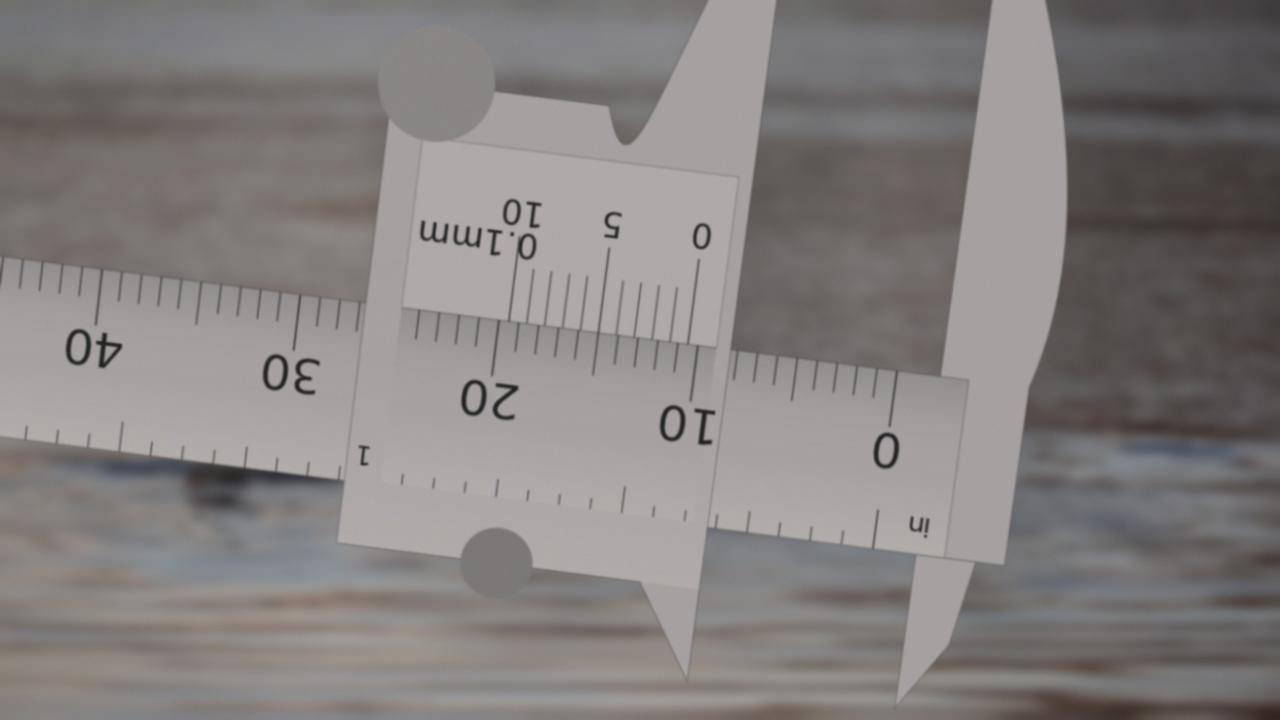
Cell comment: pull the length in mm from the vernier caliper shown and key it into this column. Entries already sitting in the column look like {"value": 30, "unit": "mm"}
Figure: {"value": 10.5, "unit": "mm"}
